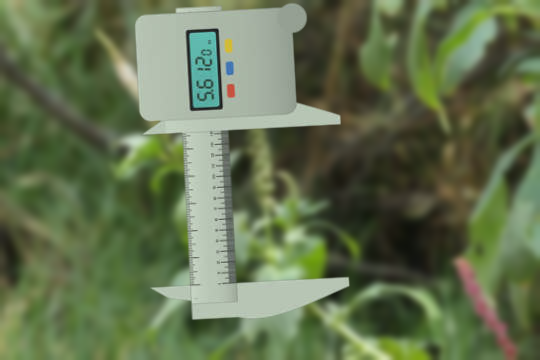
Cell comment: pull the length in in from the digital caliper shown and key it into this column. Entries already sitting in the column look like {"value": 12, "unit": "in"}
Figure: {"value": 5.6120, "unit": "in"}
